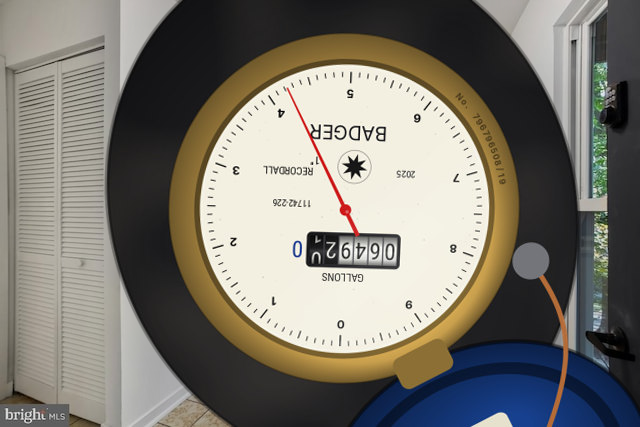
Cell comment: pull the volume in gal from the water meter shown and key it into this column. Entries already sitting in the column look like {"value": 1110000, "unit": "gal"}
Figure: {"value": 649204.2, "unit": "gal"}
